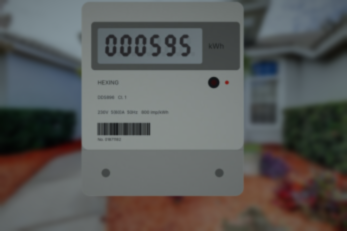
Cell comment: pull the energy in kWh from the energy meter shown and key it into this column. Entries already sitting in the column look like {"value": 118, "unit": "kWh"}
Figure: {"value": 595, "unit": "kWh"}
